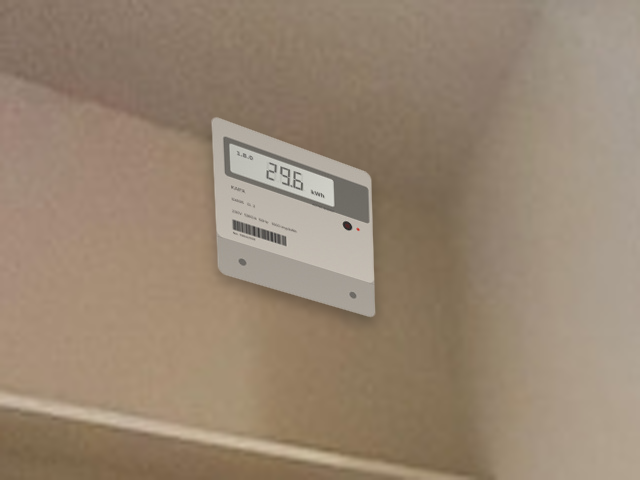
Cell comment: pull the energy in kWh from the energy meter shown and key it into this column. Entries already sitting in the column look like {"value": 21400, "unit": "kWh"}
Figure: {"value": 29.6, "unit": "kWh"}
